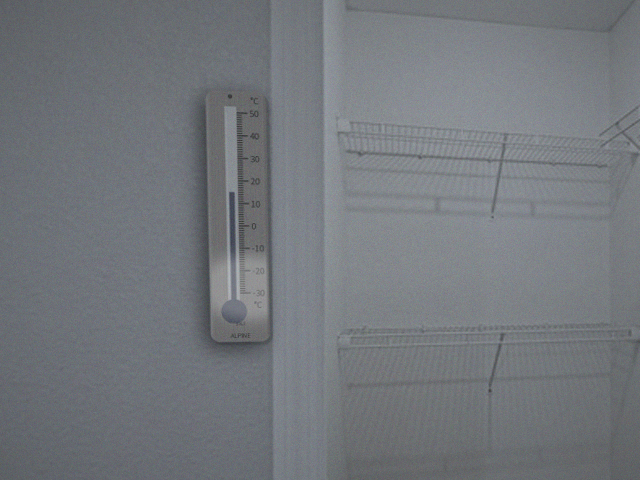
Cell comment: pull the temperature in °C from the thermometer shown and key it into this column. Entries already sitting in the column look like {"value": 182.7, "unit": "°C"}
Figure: {"value": 15, "unit": "°C"}
